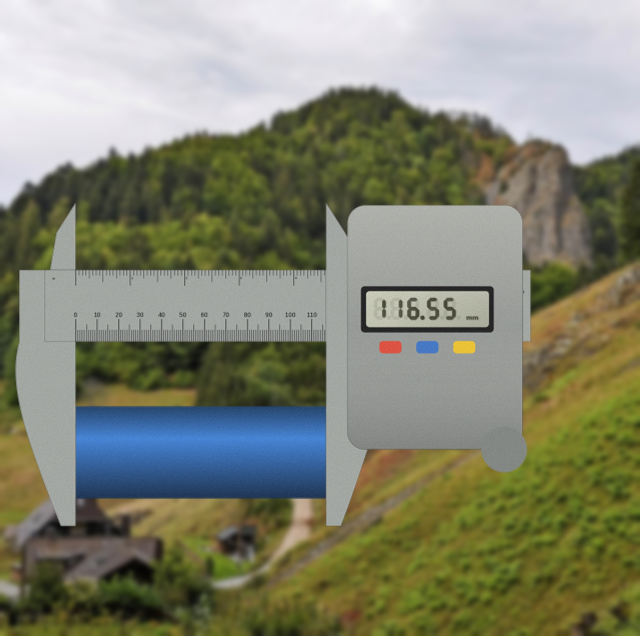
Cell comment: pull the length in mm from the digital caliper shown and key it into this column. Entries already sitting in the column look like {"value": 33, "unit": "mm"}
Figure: {"value": 116.55, "unit": "mm"}
